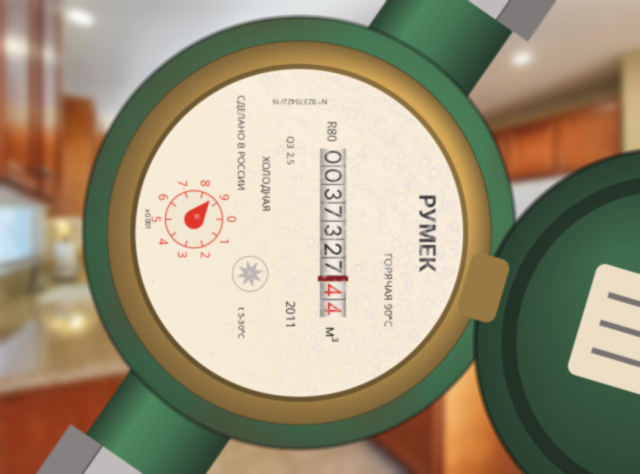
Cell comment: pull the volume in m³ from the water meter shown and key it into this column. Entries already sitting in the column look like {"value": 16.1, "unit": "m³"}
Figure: {"value": 37327.448, "unit": "m³"}
